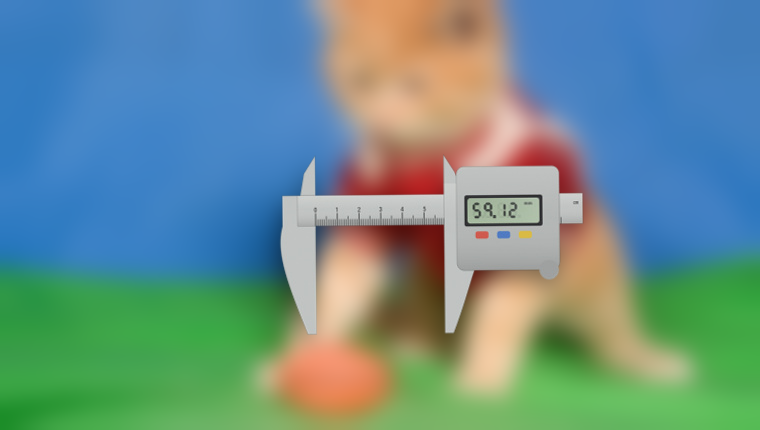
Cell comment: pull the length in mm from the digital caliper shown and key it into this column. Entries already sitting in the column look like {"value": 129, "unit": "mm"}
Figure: {"value": 59.12, "unit": "mm"}
